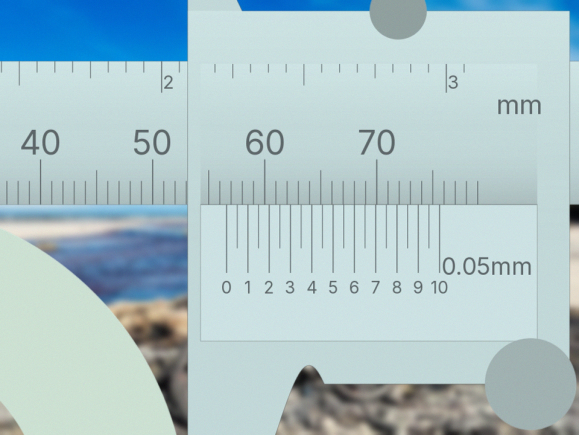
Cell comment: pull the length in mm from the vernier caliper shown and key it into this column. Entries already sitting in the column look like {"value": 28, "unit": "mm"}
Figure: {"value": 56.6, "unit": "mm"}
